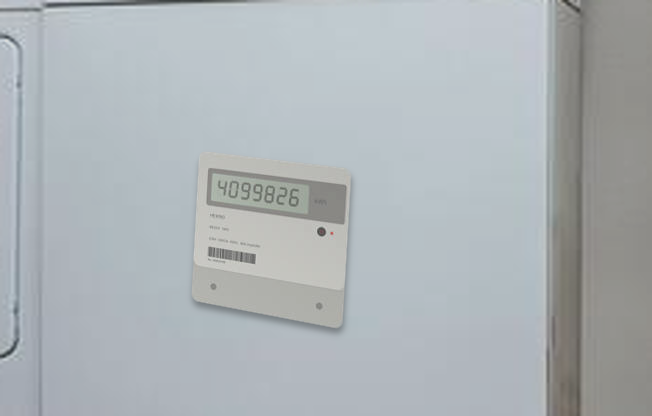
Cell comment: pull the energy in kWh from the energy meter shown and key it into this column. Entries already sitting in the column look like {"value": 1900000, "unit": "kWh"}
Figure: {"value": 4099826, "unit": "kWh"}
